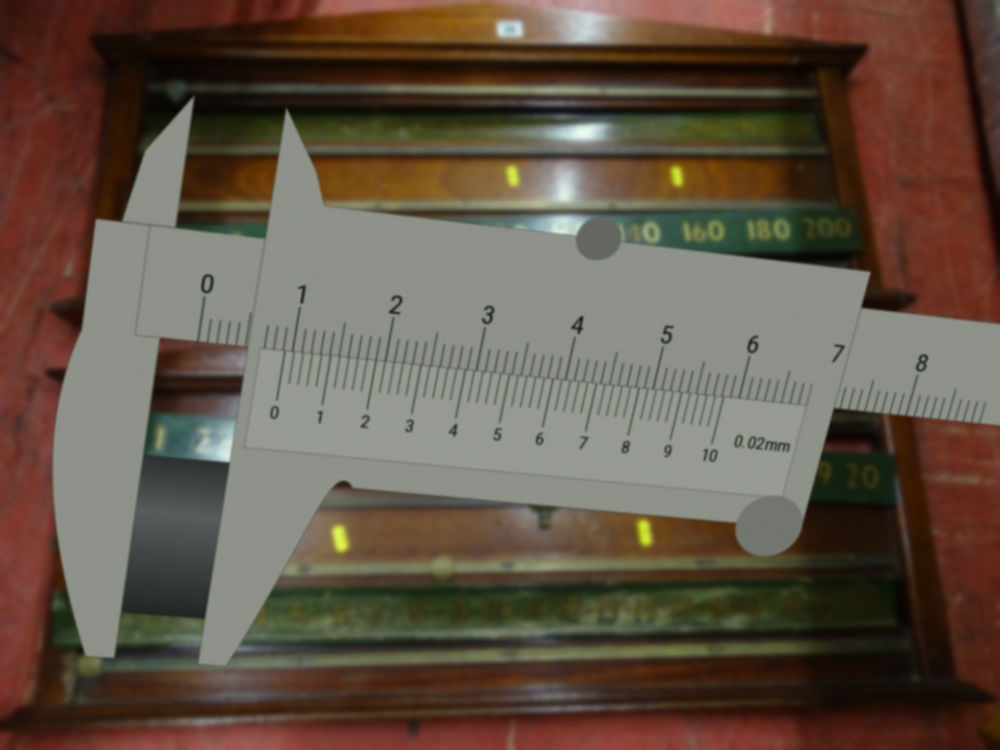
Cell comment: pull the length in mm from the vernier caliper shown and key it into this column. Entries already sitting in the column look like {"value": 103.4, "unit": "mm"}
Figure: {"value": 9.2, "unit": "mm"}
